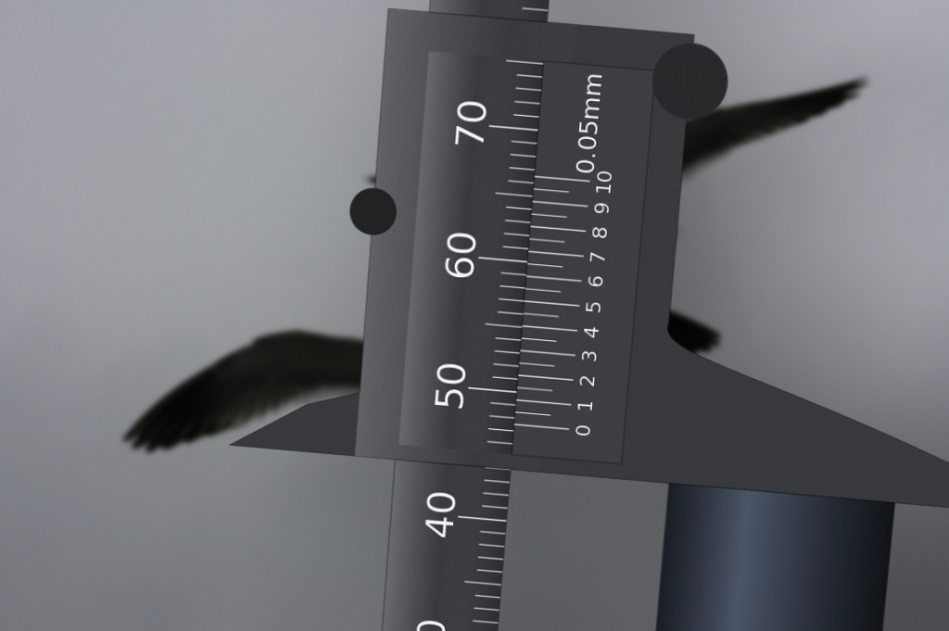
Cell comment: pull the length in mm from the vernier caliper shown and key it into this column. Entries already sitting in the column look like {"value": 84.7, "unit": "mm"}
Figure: {"value": 47.5, "unit": "mm"}
